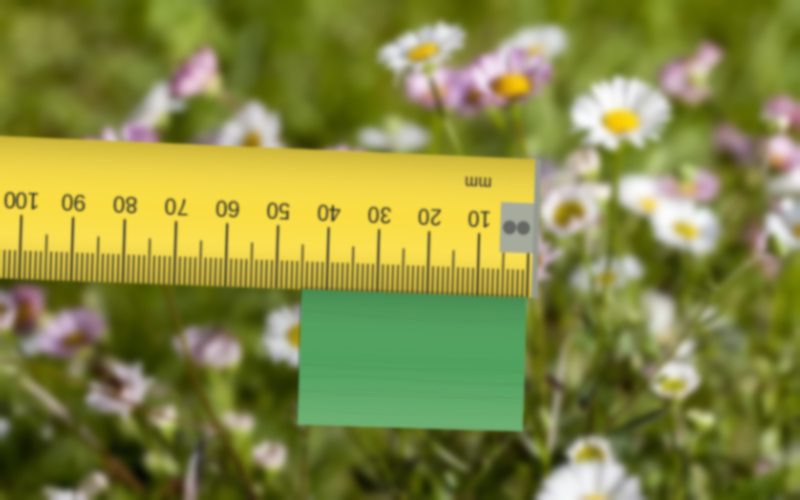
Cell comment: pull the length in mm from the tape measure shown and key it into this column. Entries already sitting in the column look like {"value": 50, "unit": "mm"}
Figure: {"value": 45, "unit": "mm"}
